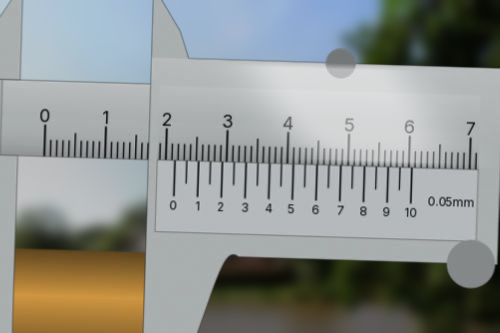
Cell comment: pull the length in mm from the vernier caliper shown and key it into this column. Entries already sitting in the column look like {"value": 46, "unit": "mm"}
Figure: {"value": 21.5, "unit": "mm"}
